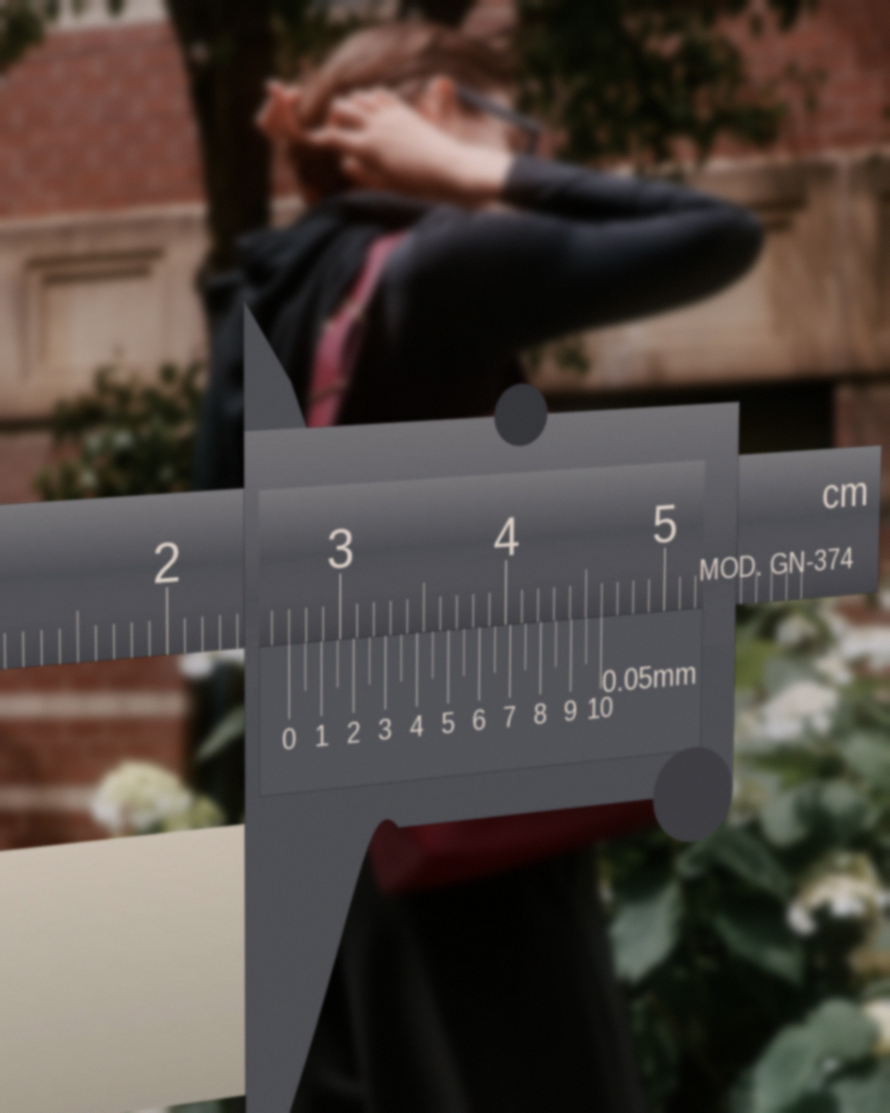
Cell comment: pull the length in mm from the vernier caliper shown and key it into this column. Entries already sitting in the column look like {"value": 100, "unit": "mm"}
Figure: {"value": 27.0, "unit": "mm"}
